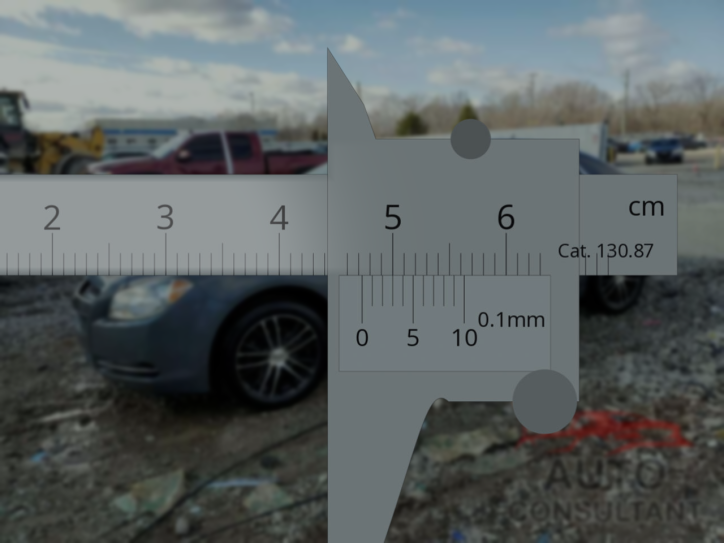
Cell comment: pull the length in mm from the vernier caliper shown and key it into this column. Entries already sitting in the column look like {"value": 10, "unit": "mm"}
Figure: {"value": 47.3, "unit": "mm"}
